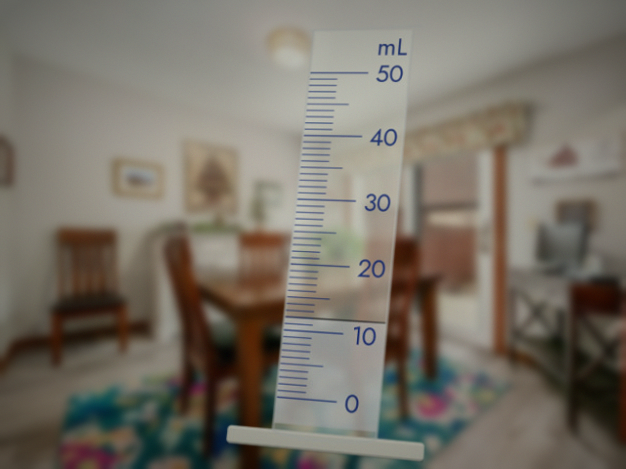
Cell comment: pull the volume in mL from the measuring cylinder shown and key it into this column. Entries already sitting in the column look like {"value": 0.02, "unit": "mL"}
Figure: {"value": 12, "unit": "mL"}
